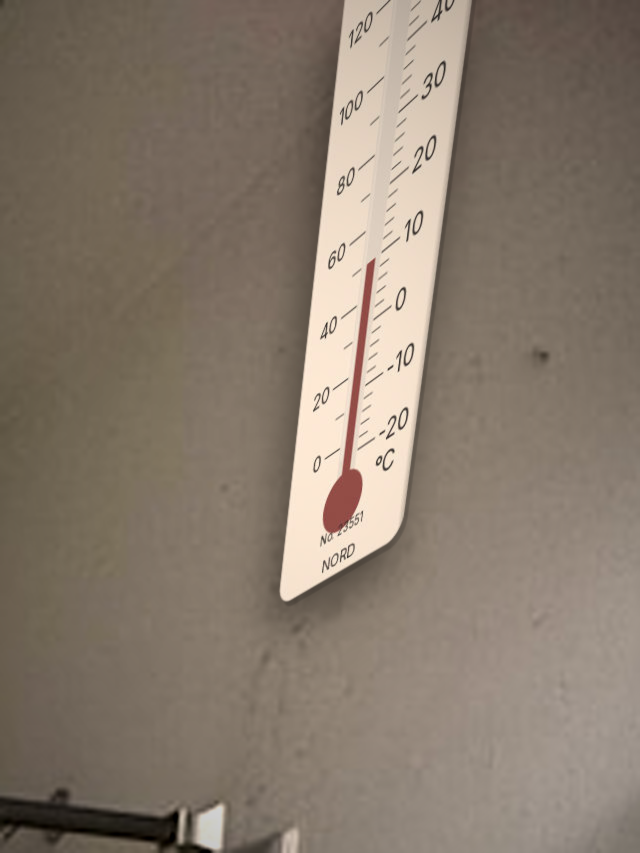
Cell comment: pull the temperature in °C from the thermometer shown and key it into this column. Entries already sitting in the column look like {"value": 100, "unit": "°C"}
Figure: {"value": 10, "unit": "°C"}
